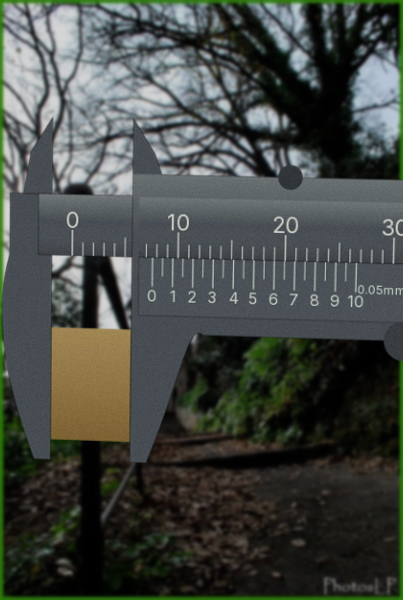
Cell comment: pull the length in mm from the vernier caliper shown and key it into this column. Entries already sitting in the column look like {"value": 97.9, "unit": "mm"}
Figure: {"value": 7.6, "unit": "mm"}
